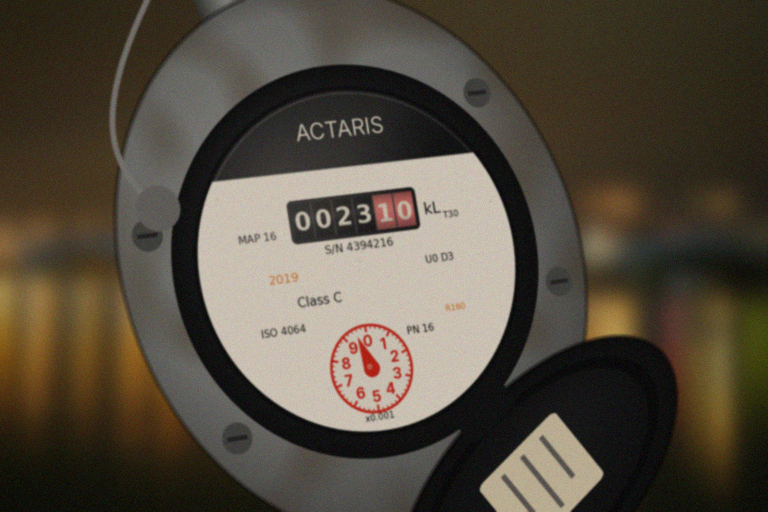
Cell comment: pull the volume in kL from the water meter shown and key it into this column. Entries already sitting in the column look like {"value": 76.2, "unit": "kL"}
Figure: {"value": 23.099, "unit": "kL"}
